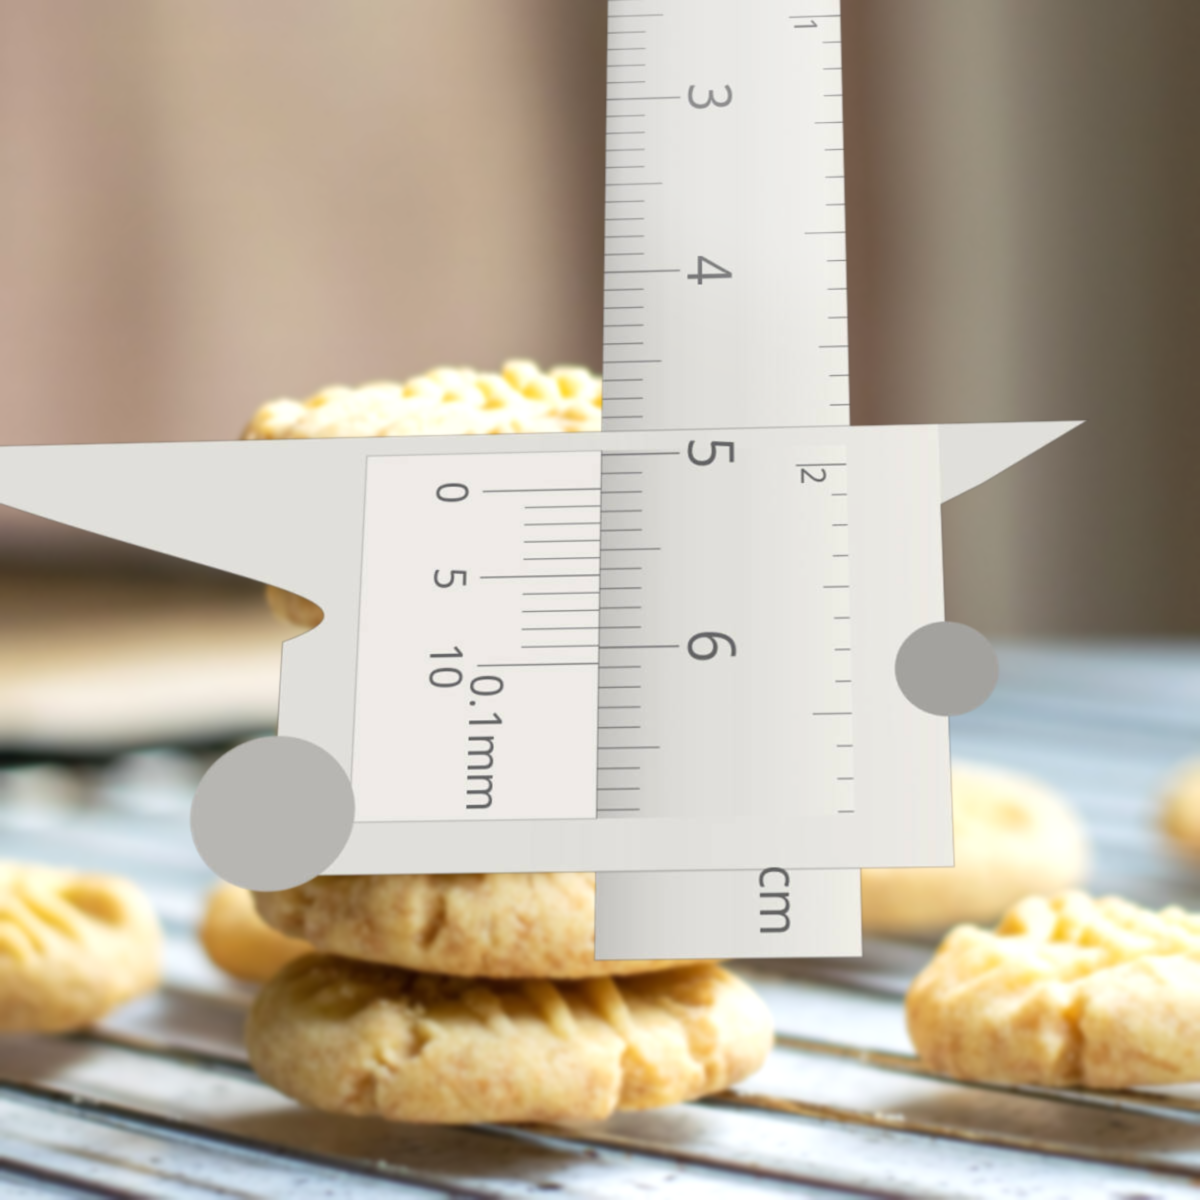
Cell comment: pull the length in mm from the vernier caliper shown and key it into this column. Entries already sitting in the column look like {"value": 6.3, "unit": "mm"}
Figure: {"value": 51.8, "unit": "mm"}
